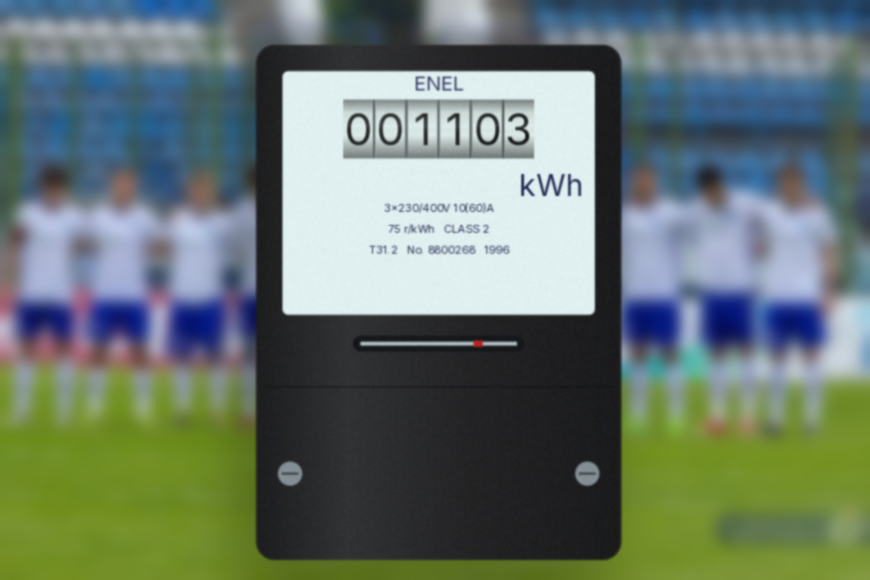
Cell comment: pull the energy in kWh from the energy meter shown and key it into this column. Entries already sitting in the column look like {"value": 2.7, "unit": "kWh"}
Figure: {"value": 1103, "unit": "kWh"}
